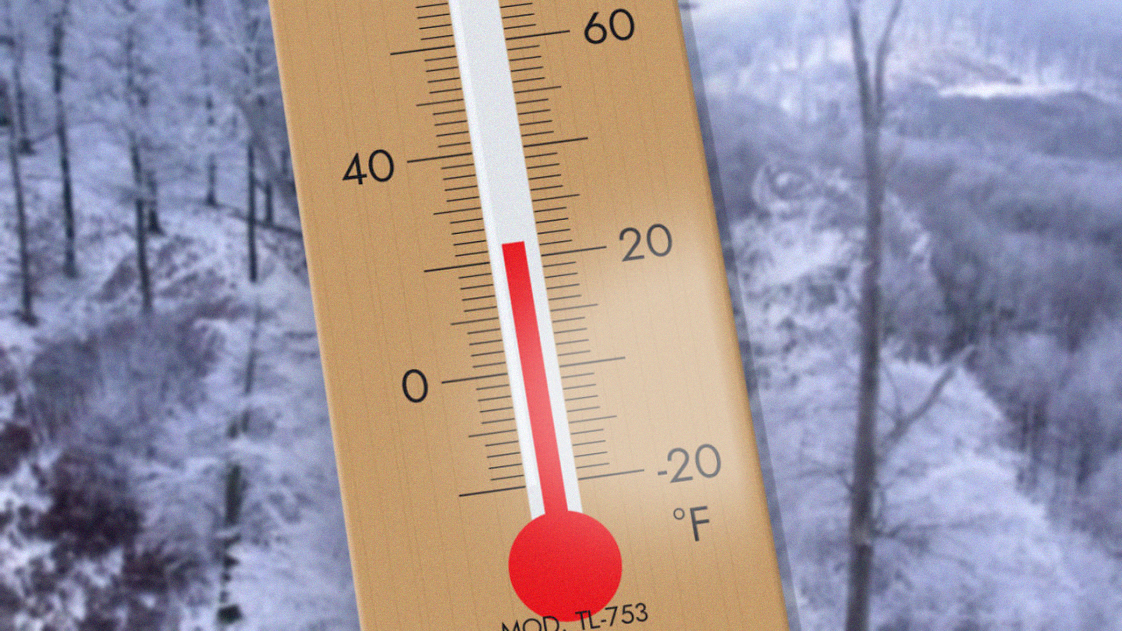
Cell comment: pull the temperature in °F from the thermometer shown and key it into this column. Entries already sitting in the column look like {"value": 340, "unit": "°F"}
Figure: {"value": 23, "unit": "°F"}
